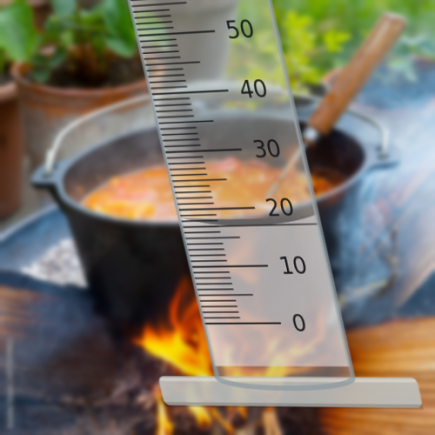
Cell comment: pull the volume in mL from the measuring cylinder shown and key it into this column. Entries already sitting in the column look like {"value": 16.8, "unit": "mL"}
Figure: {"value": 17, "unit": "mL"}
